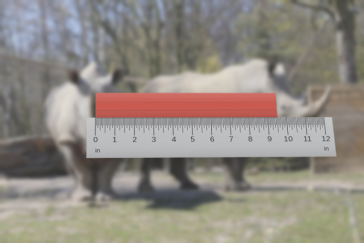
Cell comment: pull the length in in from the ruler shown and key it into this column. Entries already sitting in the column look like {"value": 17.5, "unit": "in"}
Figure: {"value": 9.5, "unit": "in"}
